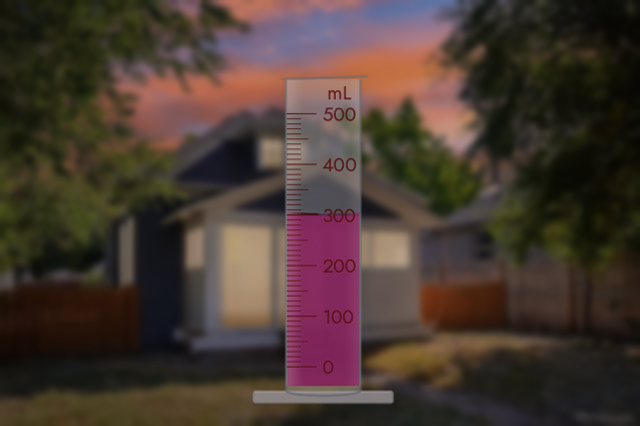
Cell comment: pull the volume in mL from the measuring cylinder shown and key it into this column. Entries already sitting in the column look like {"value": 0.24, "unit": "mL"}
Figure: {"value": 300, "unit": "mL"}
